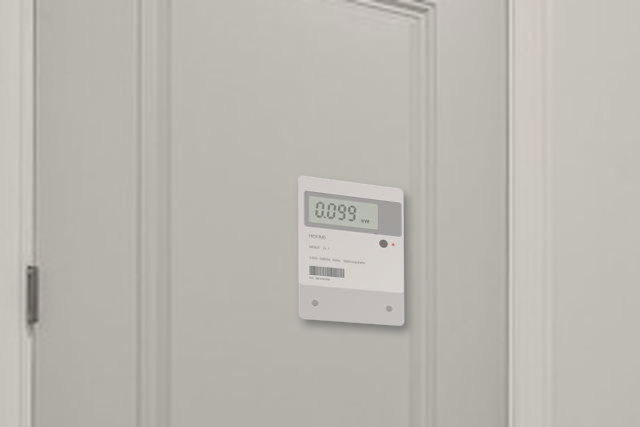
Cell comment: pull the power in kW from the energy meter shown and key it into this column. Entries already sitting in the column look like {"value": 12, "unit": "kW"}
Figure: {"value": 0.099, "unit": "kW"}
